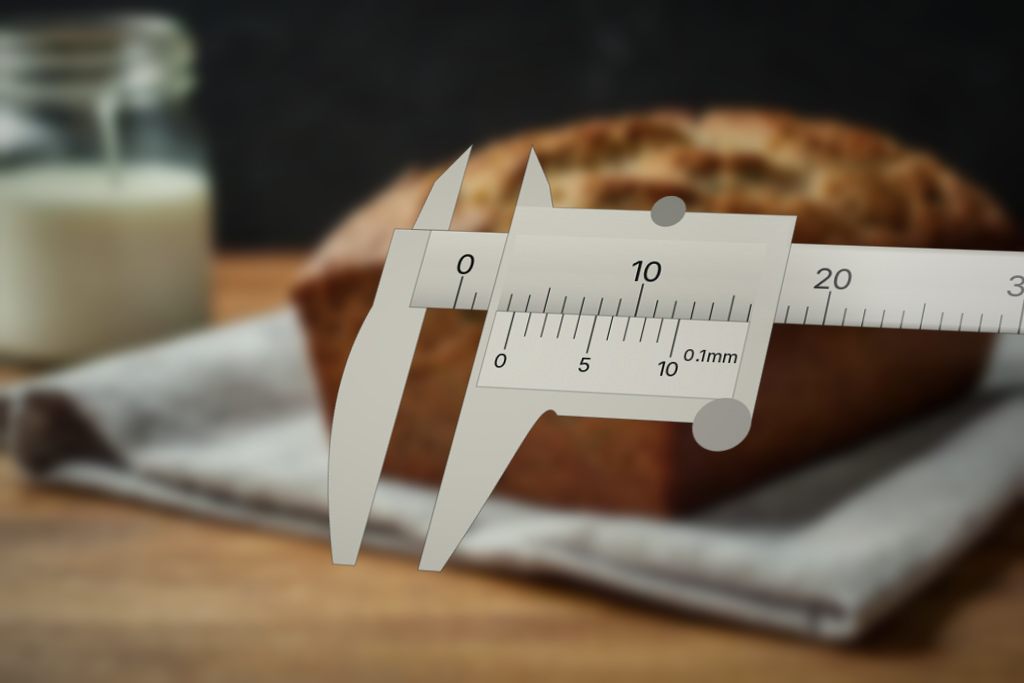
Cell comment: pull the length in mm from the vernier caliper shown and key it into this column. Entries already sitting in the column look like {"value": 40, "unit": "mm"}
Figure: {"value": 3.4, "unit": "mm"}
